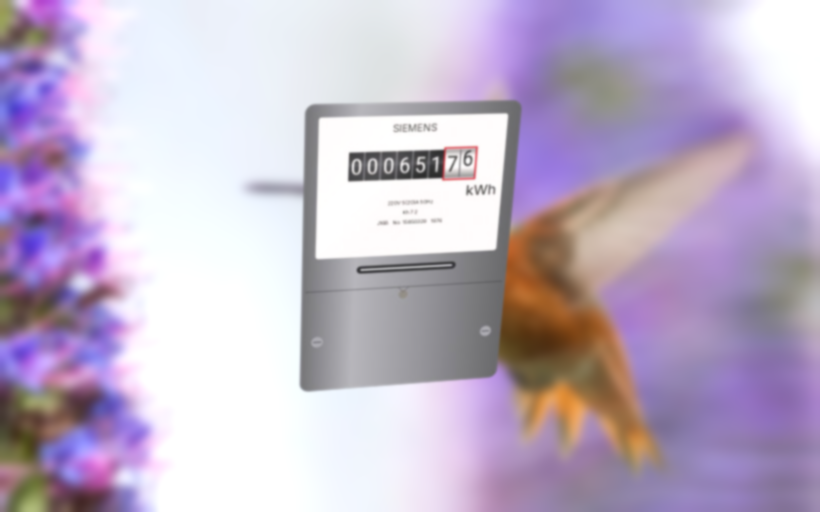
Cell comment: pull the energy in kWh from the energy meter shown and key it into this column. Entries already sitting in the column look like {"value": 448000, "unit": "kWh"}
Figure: {"value": 651.76, "unit": "kWh"}
